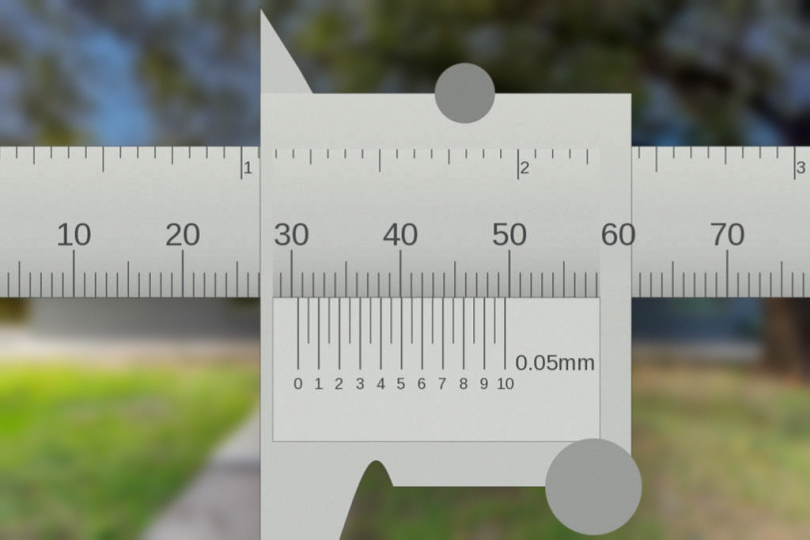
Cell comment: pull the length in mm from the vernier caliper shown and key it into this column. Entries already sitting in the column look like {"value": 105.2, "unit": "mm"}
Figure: {"value": 30.6, "unit": "mm"}
